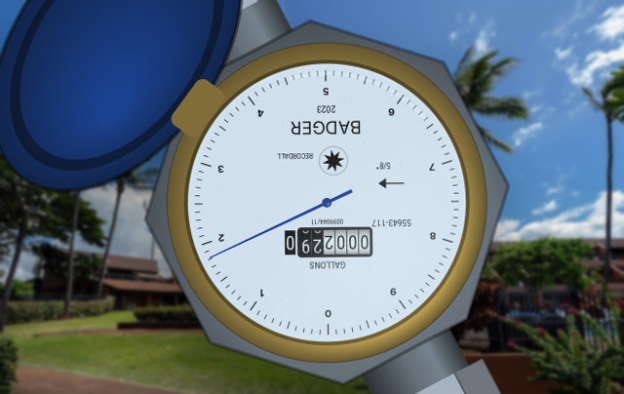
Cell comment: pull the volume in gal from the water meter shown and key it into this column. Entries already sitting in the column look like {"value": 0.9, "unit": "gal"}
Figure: {"value": 2291.8, "unit": "gal"}
